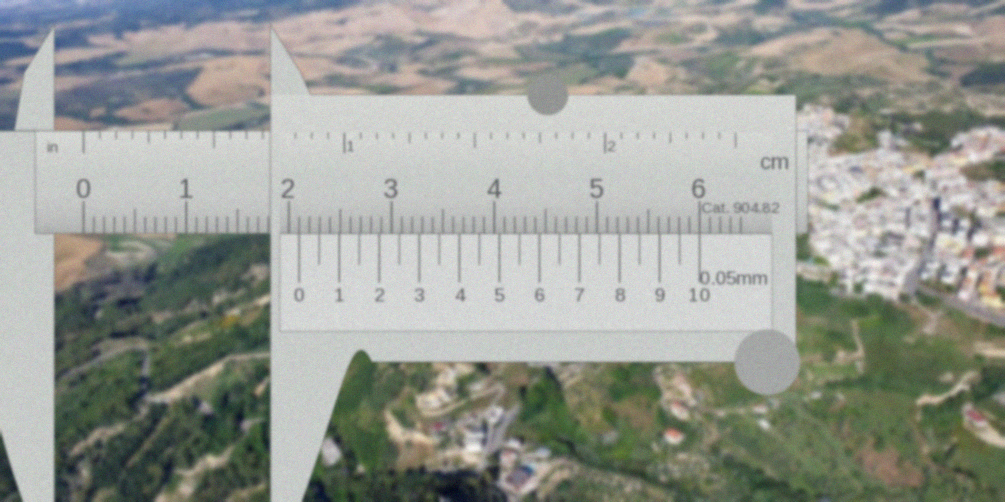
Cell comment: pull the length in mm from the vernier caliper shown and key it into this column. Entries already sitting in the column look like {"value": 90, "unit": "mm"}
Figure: {"value": 21.0, "unit": "mm"}
